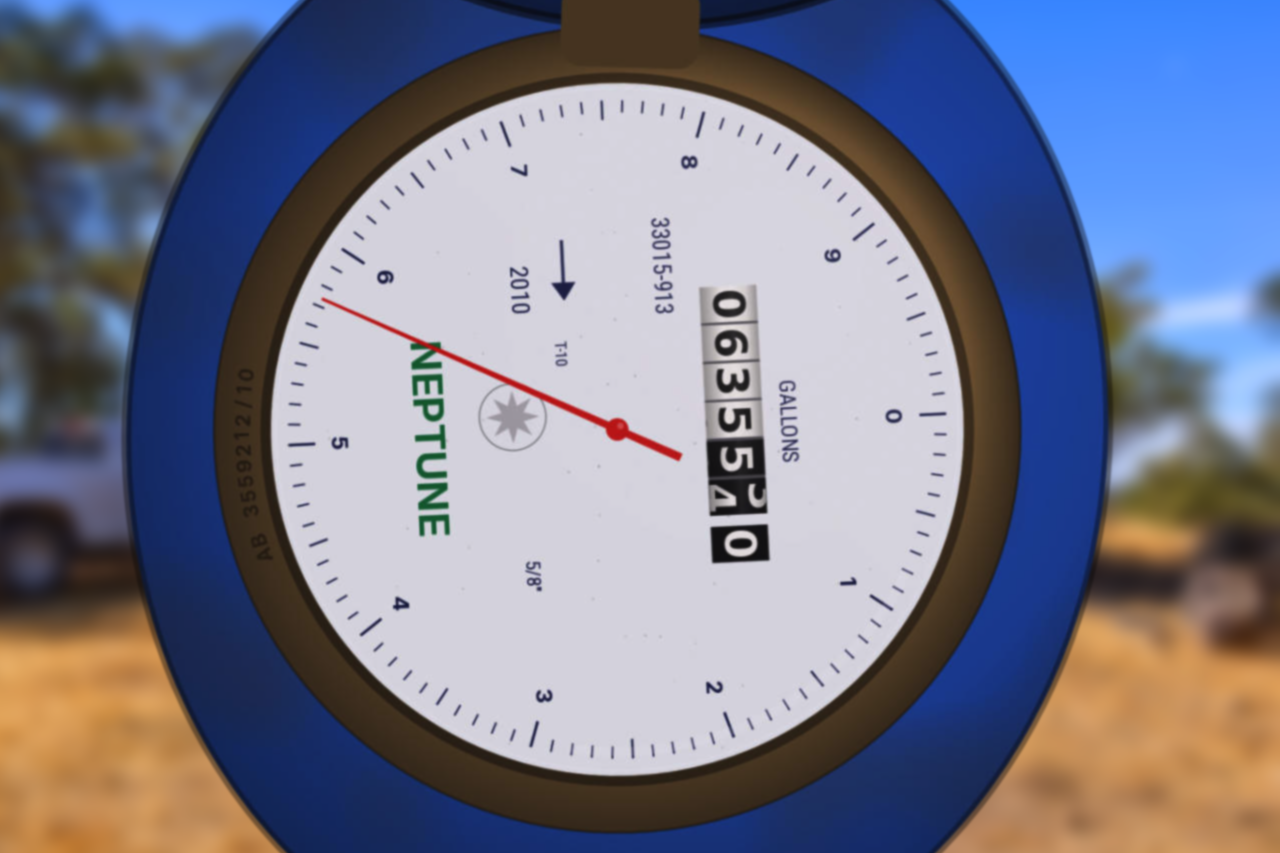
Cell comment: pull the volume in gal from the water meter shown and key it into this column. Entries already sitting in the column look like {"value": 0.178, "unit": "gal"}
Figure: {"value": 635535.7, "unit": "gal"}
